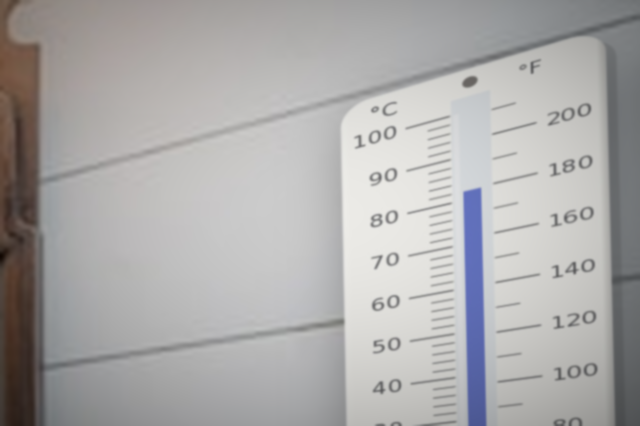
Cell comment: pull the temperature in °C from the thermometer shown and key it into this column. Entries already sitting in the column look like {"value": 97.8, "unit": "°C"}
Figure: {"value": 82, "unit": "°C"}
